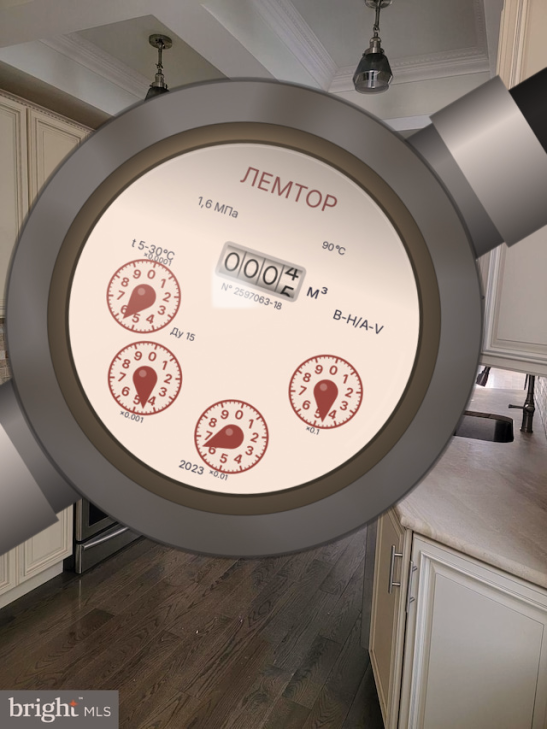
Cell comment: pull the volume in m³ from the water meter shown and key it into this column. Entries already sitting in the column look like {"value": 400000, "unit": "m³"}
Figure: {"value": 4.4645, "unit": "m³"}
